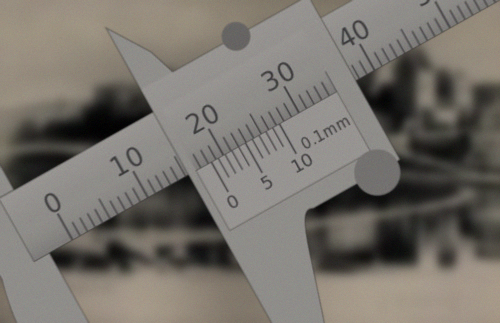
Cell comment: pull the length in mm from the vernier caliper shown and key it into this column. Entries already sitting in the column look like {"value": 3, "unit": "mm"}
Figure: {"value": 18.4, "unit": "mm"}
